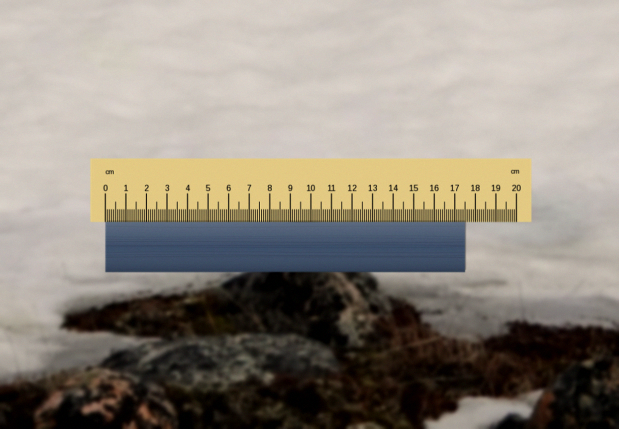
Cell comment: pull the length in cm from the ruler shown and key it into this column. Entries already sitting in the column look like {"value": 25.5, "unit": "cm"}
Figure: {"value": 17.5, "unit": "cm"}
